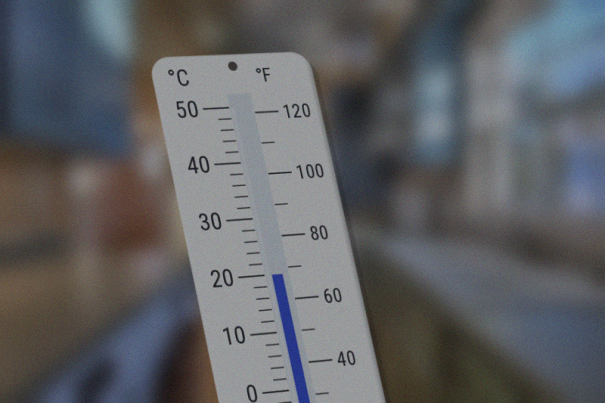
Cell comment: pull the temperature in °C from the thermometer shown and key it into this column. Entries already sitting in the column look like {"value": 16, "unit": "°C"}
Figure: {"value": 20, "unit": "°C"}
